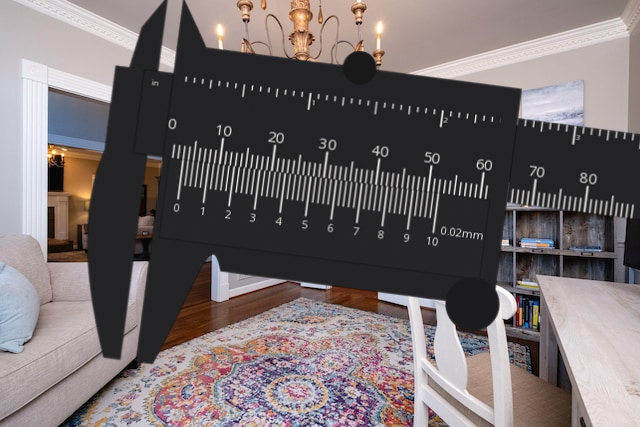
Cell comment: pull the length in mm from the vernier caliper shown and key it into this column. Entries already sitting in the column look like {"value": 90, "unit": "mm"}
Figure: {"value": 3.0, "unit": "mm"}
